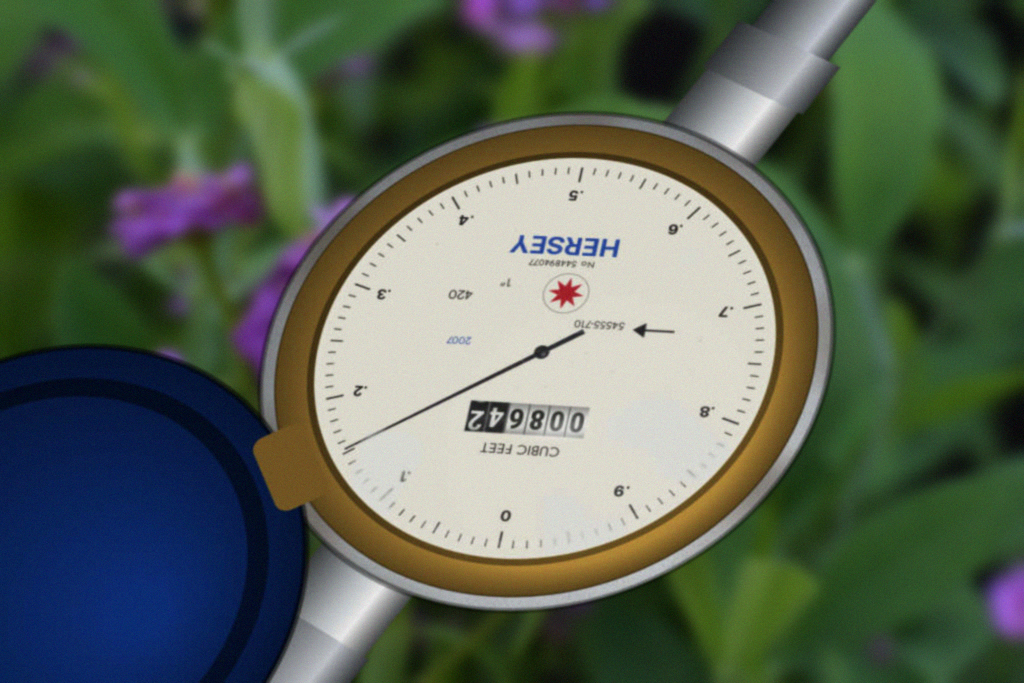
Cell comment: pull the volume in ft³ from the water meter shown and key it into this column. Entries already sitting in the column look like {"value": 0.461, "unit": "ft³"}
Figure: {"value": 8642.15, "unit": "ft³"}
